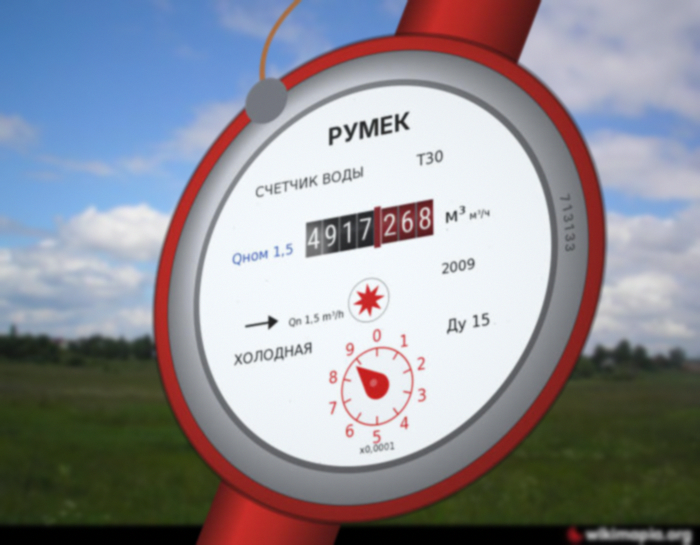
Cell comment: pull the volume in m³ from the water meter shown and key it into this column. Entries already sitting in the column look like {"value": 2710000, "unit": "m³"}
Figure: {"value": 4917.2688, "unit": "m³"}
